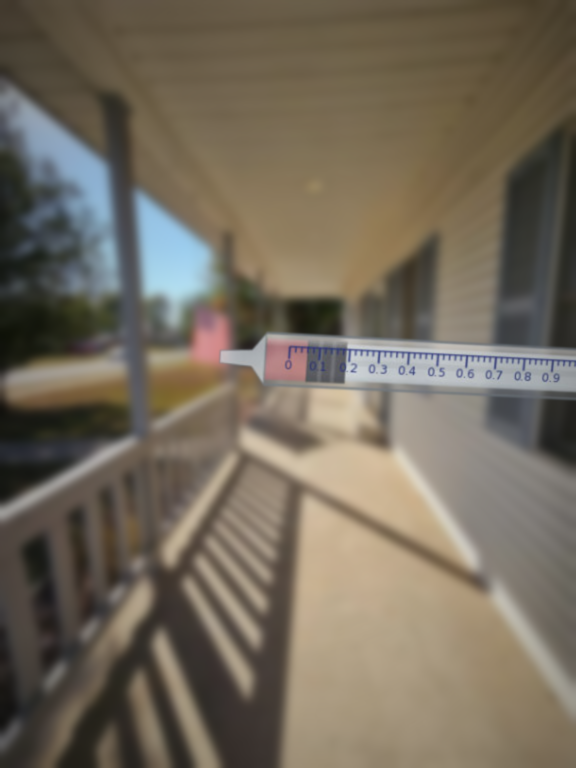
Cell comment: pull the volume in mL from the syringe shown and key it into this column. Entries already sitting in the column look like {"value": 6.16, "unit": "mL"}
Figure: {"value": 0.06, "unit": "mL"}
